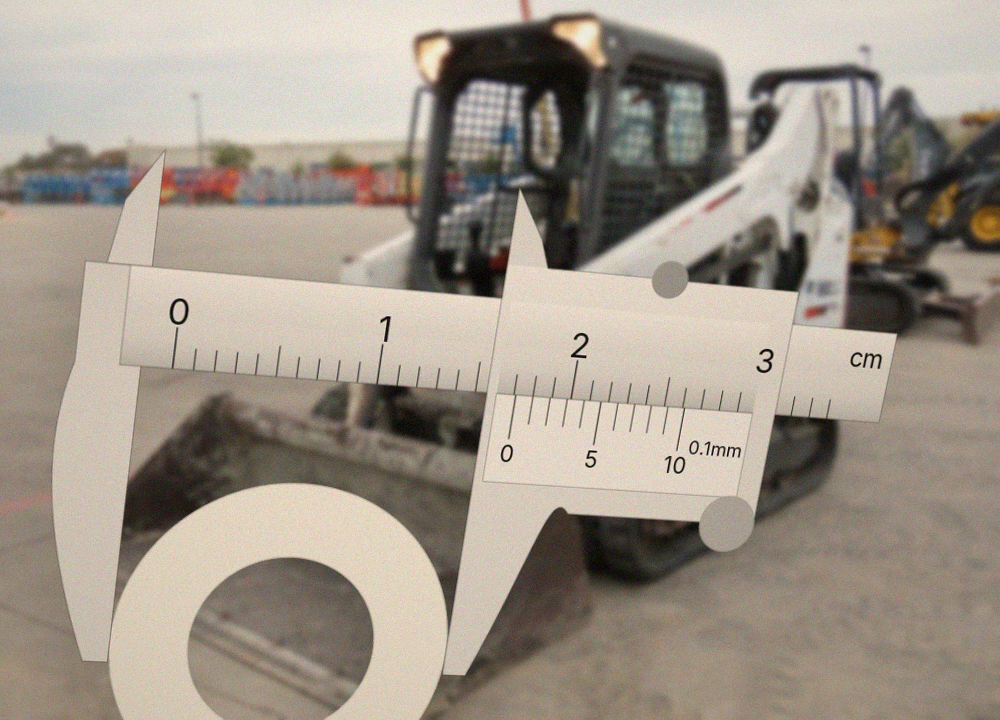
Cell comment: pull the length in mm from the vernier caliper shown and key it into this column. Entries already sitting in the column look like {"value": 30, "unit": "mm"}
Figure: {"value": 17.1, "unit": "mm"}
